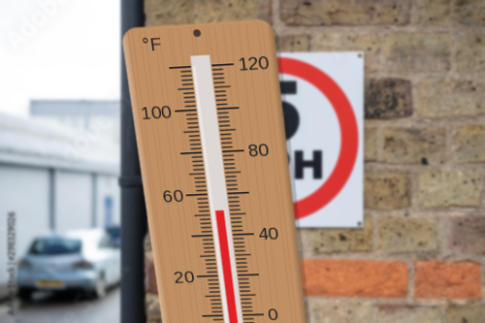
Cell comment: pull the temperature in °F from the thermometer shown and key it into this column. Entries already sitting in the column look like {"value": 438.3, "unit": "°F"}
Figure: {"value": 52, "unit": "°F"}
